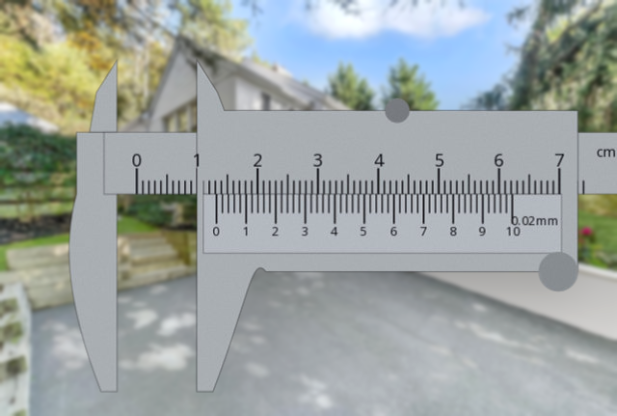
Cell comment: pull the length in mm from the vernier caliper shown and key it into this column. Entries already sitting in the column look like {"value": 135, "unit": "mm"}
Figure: {"value": 13.2, "unit": "mm"}
